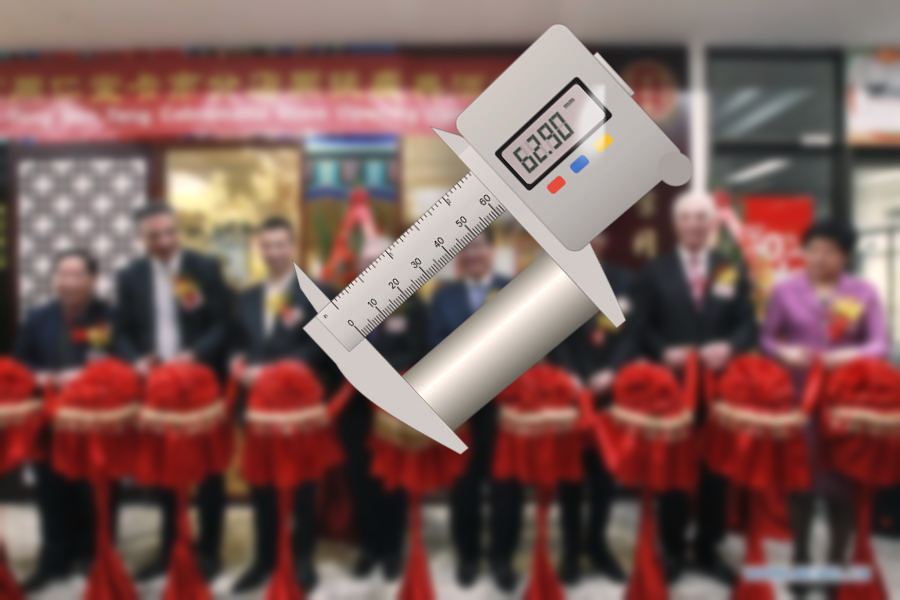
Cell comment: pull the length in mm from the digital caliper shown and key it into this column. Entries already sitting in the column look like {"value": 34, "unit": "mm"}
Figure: {"value": 62.90, "unit": "mm"}
